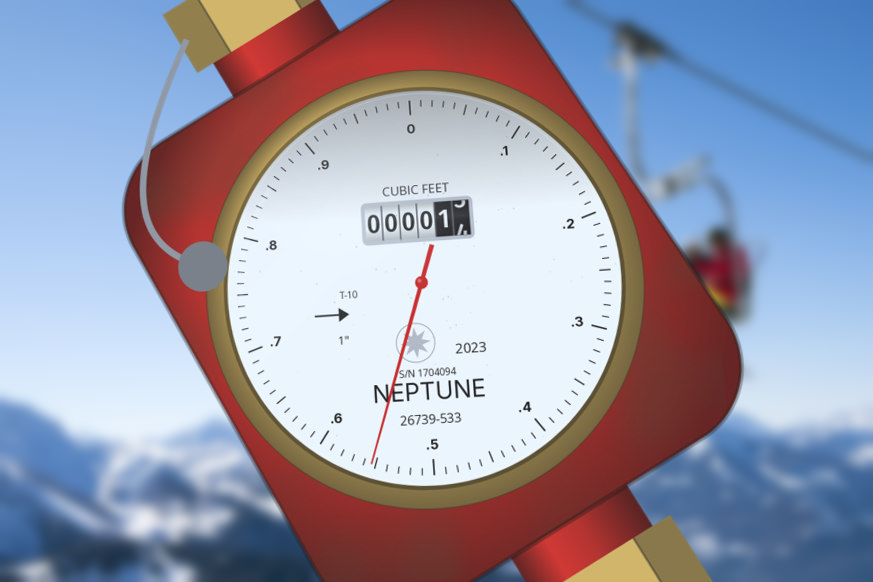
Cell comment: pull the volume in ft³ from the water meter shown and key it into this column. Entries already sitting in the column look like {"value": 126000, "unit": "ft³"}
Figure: {"value": 13.55, "unit": "ft³"}
